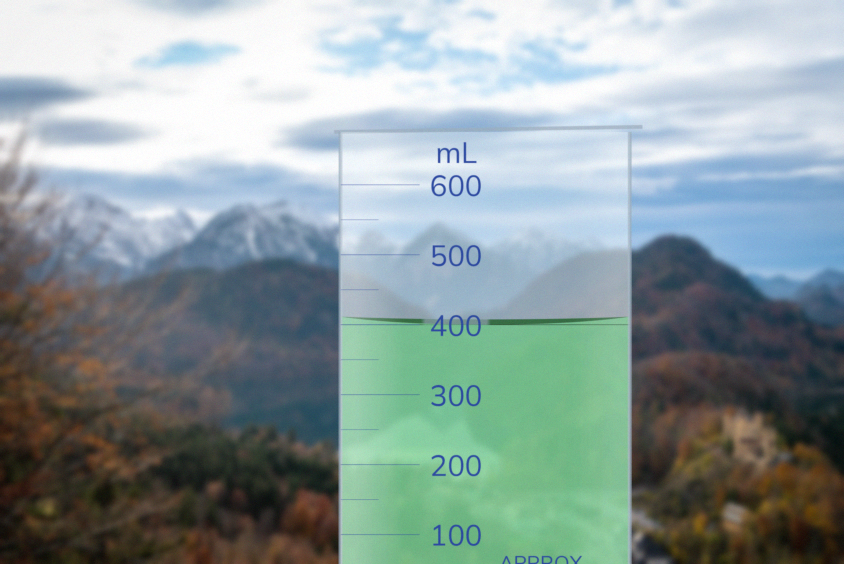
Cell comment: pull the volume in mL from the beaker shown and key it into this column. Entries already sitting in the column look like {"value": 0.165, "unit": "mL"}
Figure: {"value": 400, "unit": "mL"}
